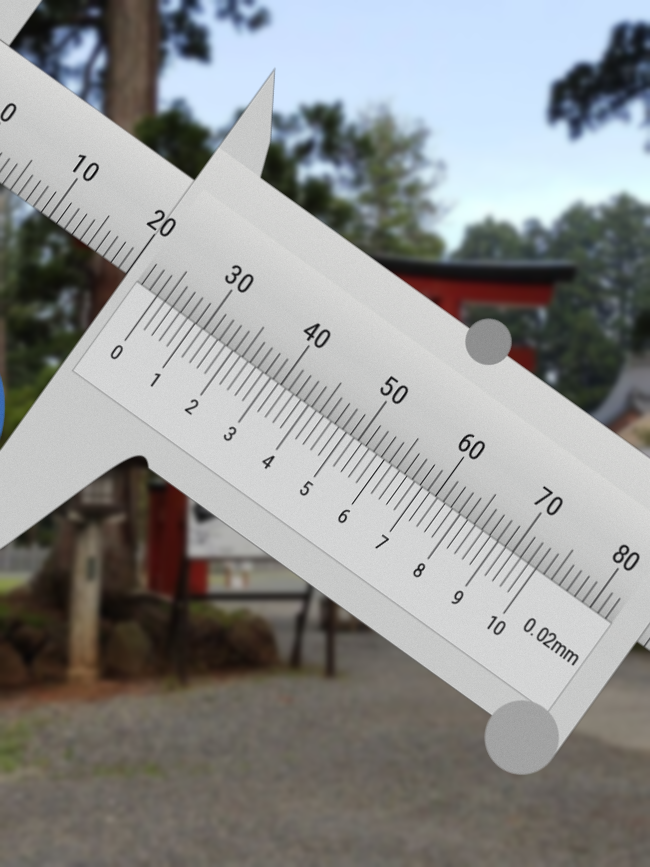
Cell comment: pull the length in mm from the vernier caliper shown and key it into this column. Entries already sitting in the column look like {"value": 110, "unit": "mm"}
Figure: {"value": 24.0, "unit": "mm"}
